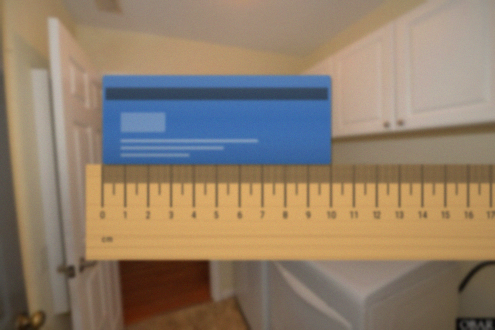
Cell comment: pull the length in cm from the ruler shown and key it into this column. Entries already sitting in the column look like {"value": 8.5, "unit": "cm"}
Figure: {"value": 10, "unit": "cm"}
